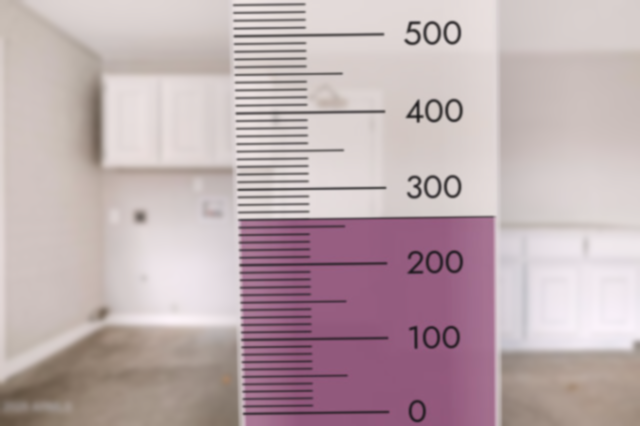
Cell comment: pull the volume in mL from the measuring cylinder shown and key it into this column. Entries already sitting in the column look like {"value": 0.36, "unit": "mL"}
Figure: {"value": 260, "unit": "mL"}
